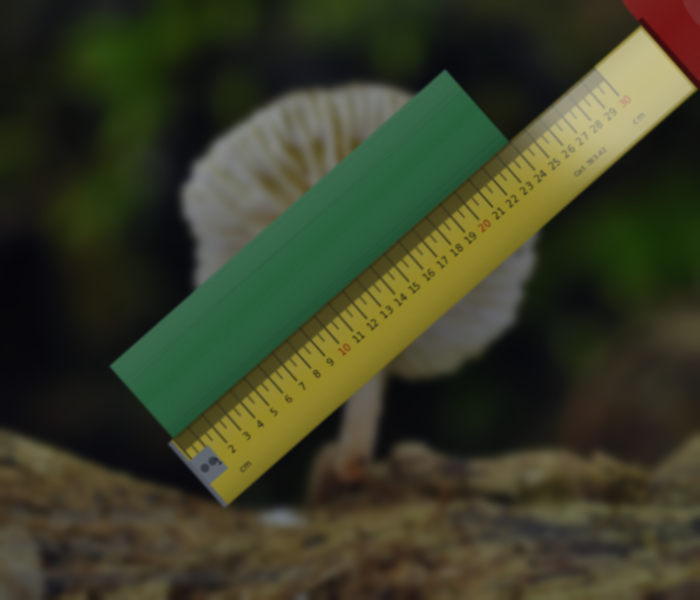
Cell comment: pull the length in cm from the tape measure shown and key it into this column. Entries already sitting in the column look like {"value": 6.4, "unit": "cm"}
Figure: {"value": 24, "unit": "cm"}
